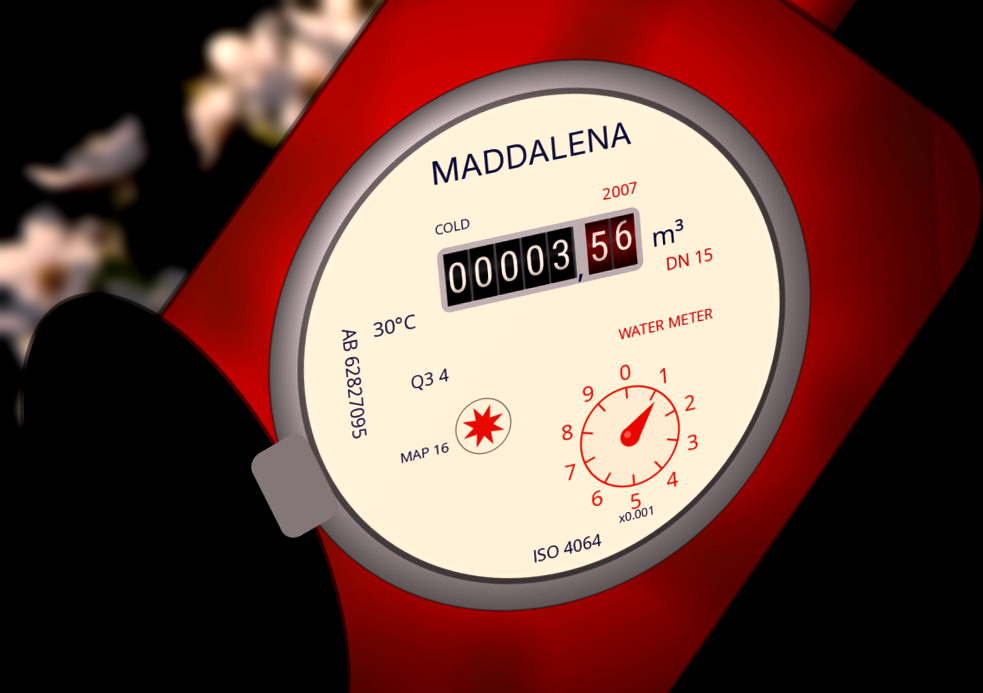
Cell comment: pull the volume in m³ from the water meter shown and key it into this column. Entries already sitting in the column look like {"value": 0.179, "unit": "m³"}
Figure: {"value": 3.561, "unit": "m³"}
